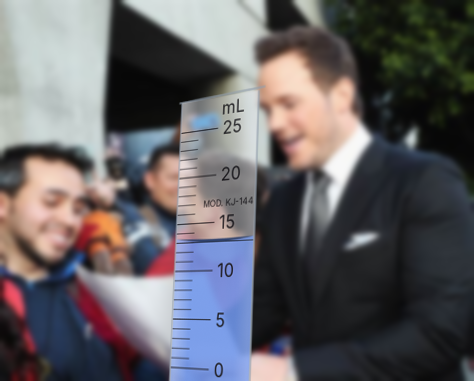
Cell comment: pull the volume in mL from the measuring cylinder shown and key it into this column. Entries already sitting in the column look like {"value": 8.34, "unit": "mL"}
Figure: {"value": 13, "unit": "mL"}
